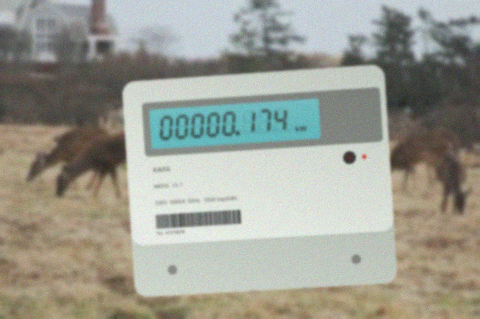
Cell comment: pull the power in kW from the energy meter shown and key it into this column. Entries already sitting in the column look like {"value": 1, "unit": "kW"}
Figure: {"value": 0.174, "unit": "kW"}
